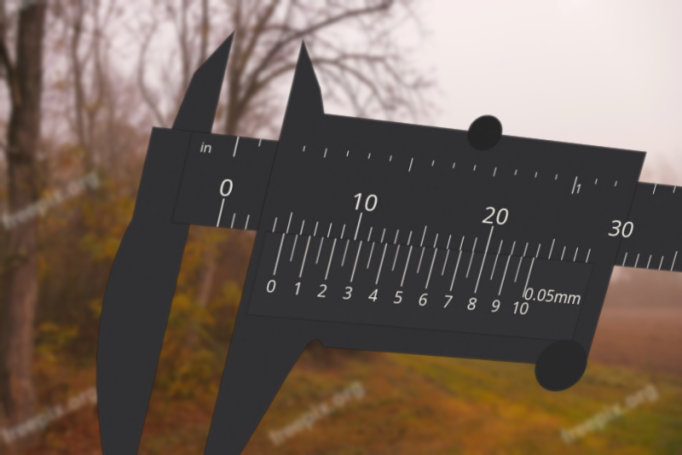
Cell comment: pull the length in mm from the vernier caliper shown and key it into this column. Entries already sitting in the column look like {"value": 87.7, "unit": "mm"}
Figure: {"value": 4.8, "unit": "mm"}
